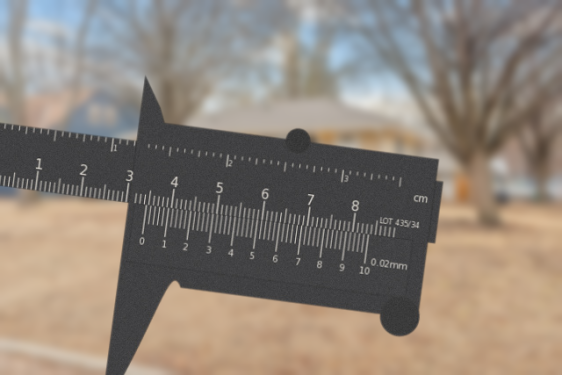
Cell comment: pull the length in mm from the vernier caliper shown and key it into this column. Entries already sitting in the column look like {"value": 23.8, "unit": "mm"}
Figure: {"value": 34.5, "unit": "mm"}
